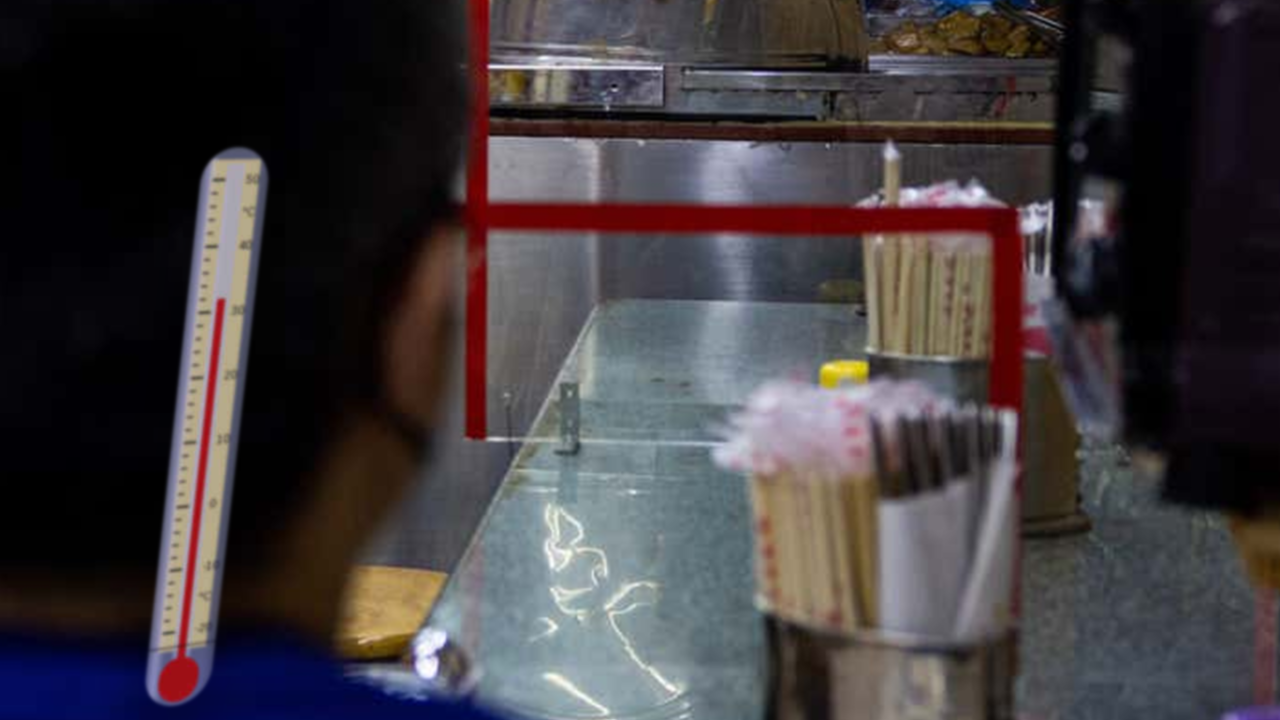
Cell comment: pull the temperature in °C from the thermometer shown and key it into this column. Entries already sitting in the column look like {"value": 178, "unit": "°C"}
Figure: {"value": 32, "unit": "°C"}
